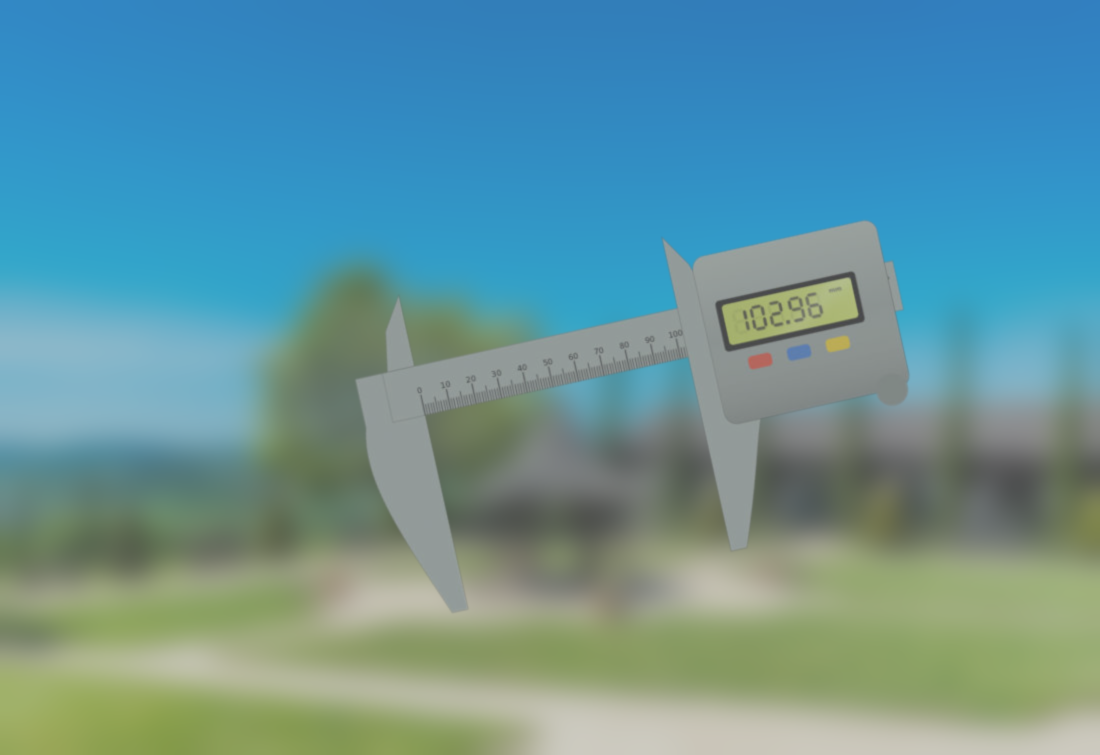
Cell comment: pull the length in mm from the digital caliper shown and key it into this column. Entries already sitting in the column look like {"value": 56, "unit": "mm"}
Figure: {"value": 102.96, "unit": "mm"}
